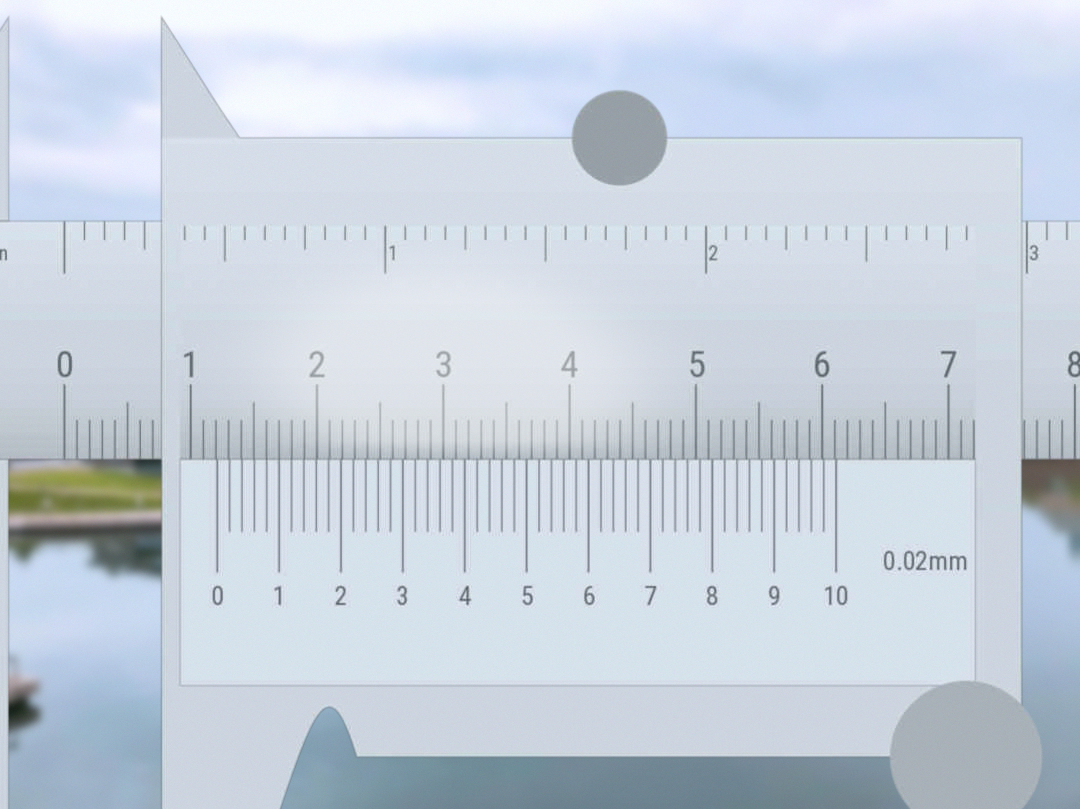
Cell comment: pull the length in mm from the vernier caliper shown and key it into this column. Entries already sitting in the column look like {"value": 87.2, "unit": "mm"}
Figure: {"value": 12.1, "unit": "mm"}
